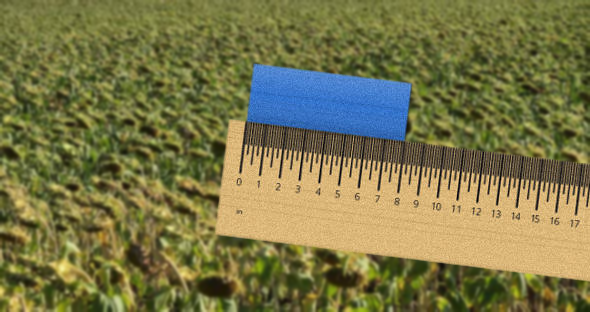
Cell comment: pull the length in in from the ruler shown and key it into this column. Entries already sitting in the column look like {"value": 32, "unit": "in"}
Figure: {"value": 8, "unit": "in"}
